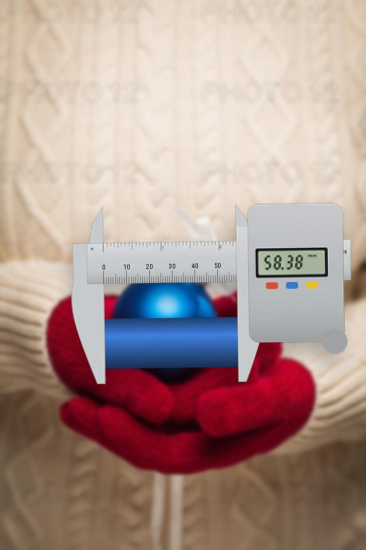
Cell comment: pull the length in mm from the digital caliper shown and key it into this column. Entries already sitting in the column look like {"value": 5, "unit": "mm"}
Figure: {"value": 58.38, "unit": "mm"}
